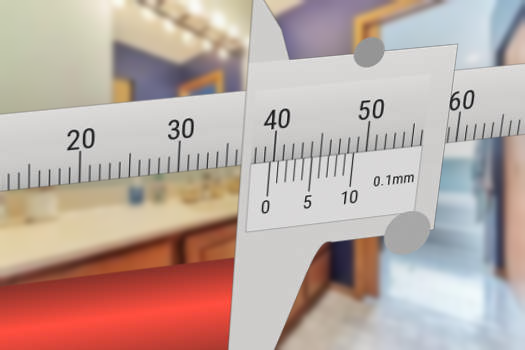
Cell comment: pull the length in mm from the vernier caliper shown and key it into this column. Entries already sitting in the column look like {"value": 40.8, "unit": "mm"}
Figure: {"value": 39.6, "unit": "mm"}
